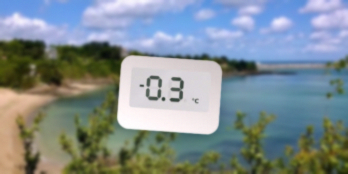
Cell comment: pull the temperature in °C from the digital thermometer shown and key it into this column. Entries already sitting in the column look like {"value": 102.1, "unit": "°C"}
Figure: {"value": -0.3, "unit": "°C"}
